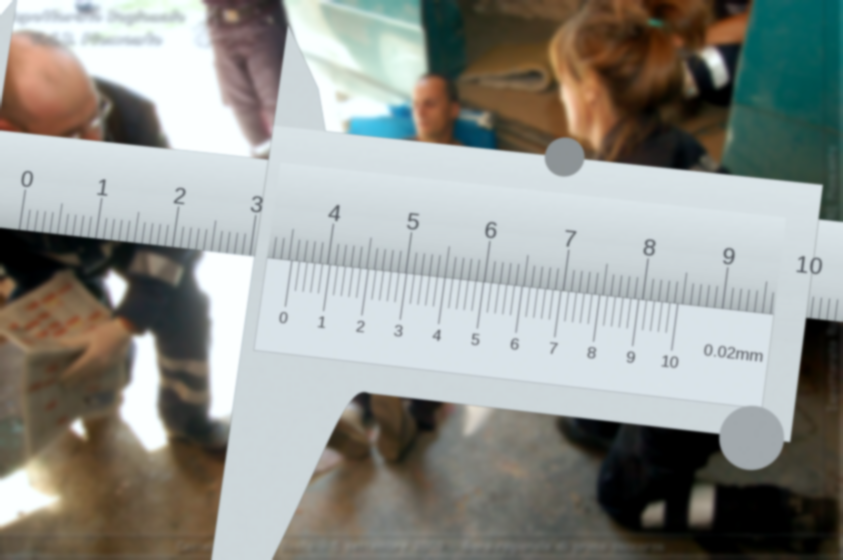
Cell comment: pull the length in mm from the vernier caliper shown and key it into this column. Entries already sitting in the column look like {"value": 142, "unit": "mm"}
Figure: {"value": 35.4, "unit": "mm"}
